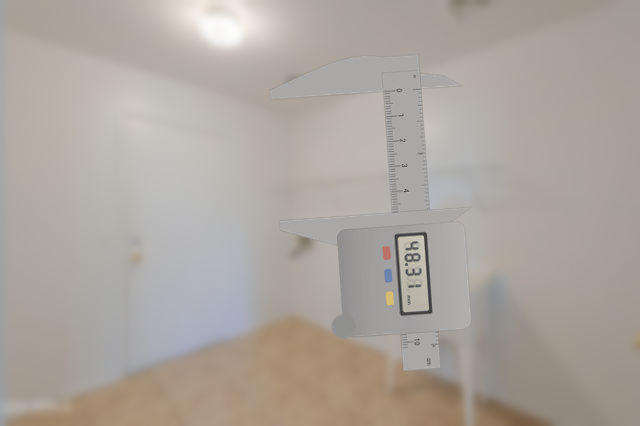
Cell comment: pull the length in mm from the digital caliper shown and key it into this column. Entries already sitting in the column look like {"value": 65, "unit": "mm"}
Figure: {"value": 48.31, "unit": "mm"}
